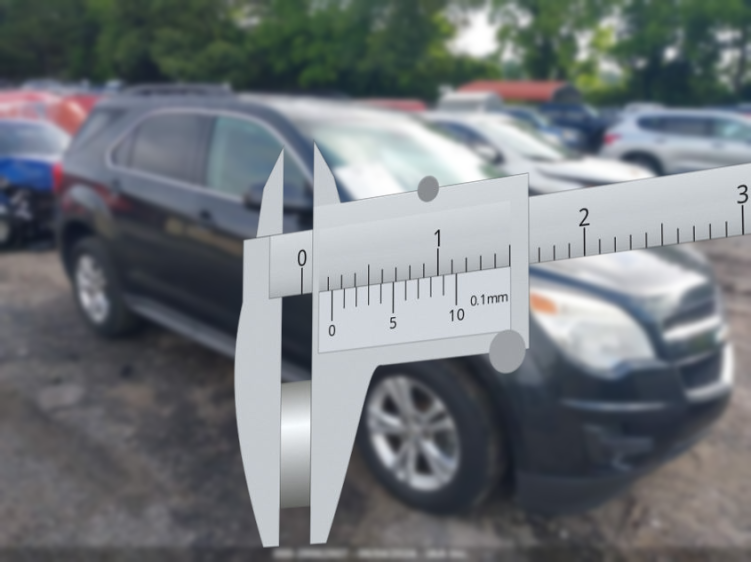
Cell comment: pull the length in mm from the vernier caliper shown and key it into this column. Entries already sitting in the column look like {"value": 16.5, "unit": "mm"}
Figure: {"value": 2.3, "unit": "mm"}
